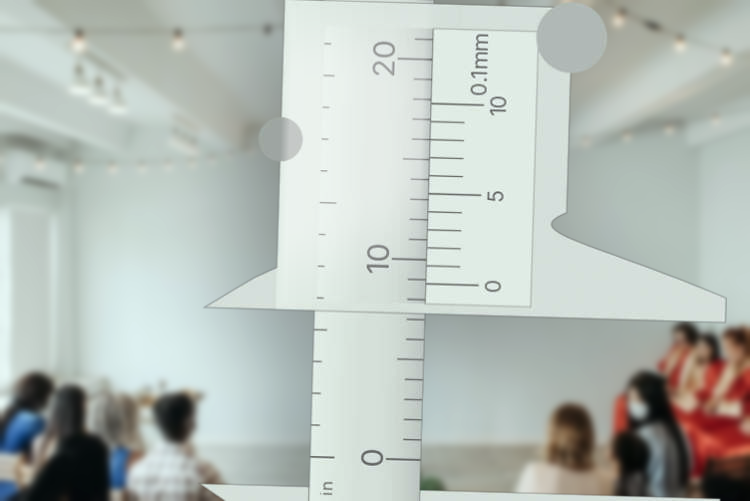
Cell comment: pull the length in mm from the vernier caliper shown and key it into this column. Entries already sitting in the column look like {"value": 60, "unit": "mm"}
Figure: {"value": 8.8, "unit": "mm"}
